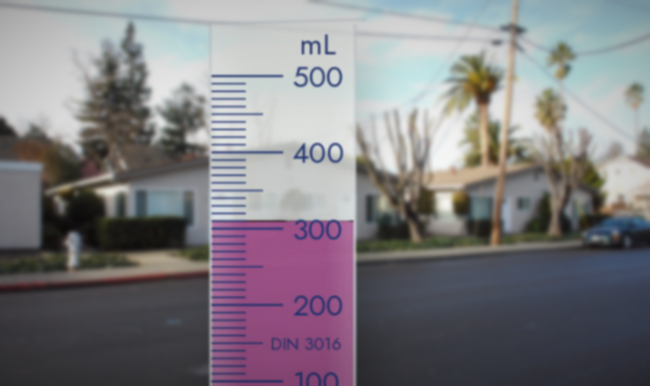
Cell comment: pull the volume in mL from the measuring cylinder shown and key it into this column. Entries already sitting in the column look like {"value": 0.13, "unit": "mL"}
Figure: {"value": 310, "unit": "mL"}
